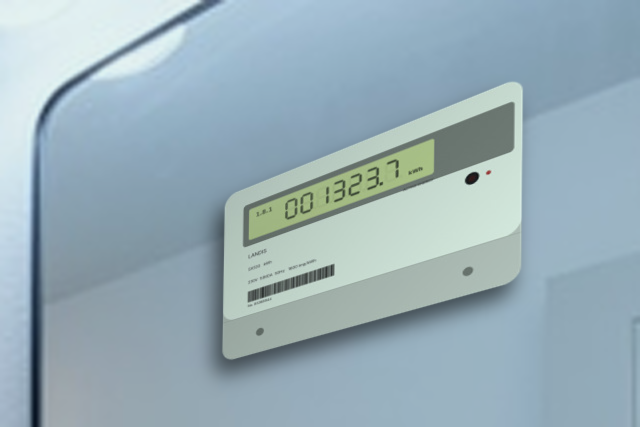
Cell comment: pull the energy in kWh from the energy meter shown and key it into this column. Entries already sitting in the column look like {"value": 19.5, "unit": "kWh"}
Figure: {"value": 1323.7, "unit": "kWh"}
